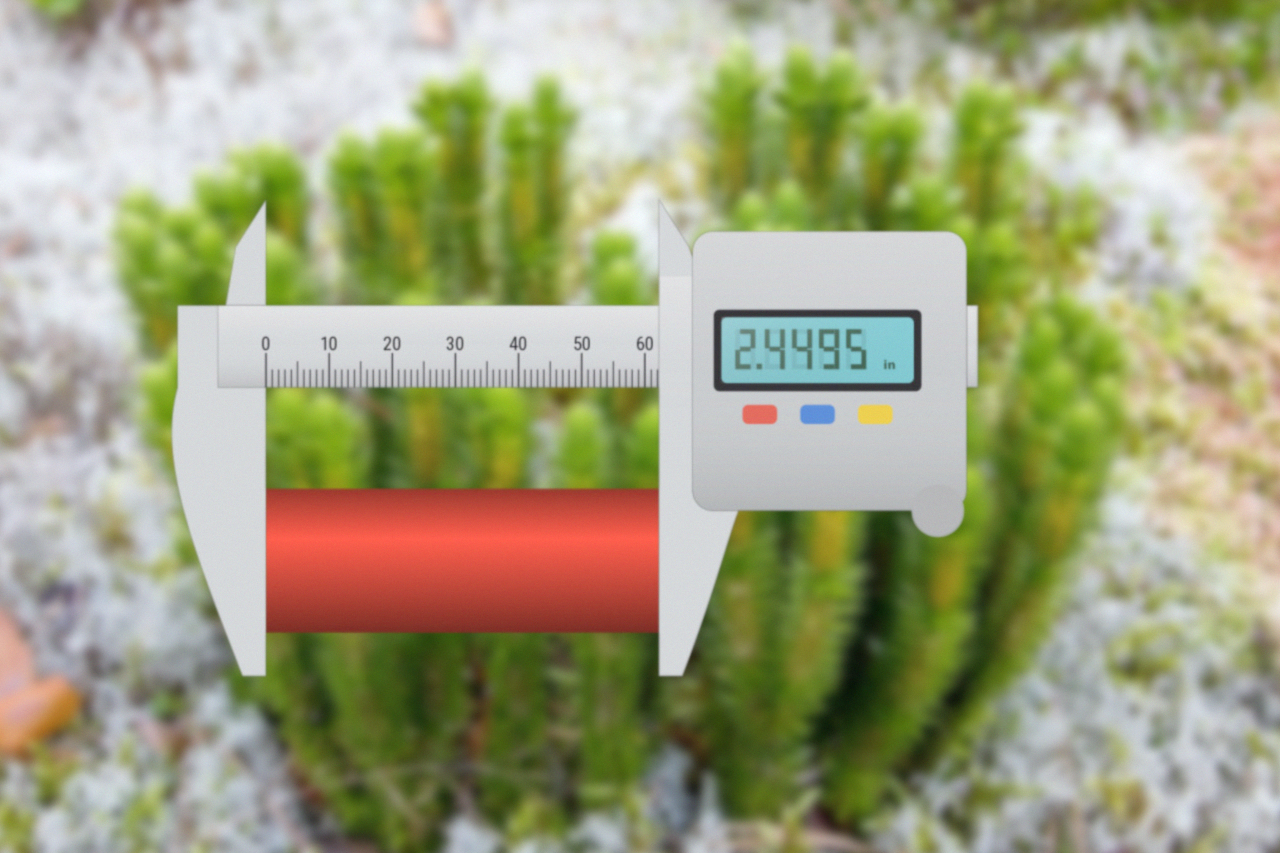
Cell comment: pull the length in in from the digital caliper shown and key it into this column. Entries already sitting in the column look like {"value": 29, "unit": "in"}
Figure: {"value": 2.4495, "unit": "in"}
